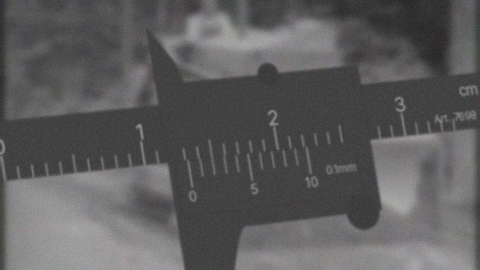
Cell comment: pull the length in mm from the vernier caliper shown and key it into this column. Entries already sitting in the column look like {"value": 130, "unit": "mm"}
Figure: {"value": 13.2, "unit": "mm"}
